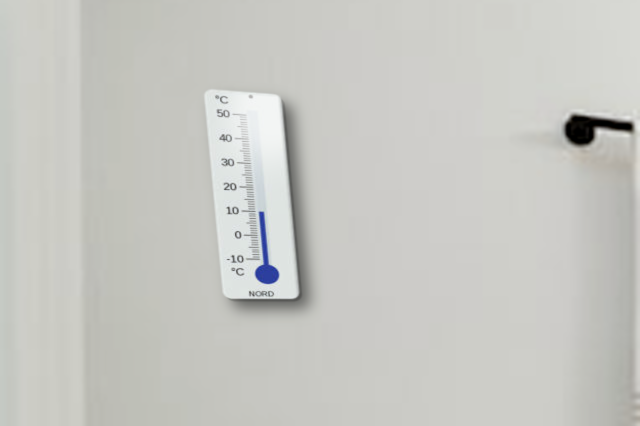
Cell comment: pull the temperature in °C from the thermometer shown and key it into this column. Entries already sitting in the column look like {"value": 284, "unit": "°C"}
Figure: {"value": 10, "unit": "°C"}
